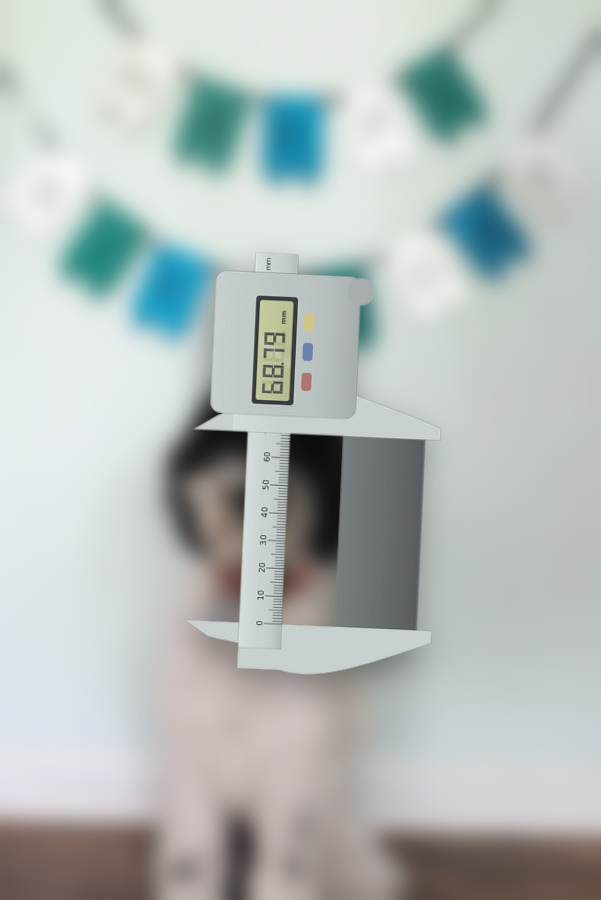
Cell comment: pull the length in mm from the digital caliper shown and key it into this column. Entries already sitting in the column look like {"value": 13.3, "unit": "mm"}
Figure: {"value": 68.79, "unit": "mm"}
